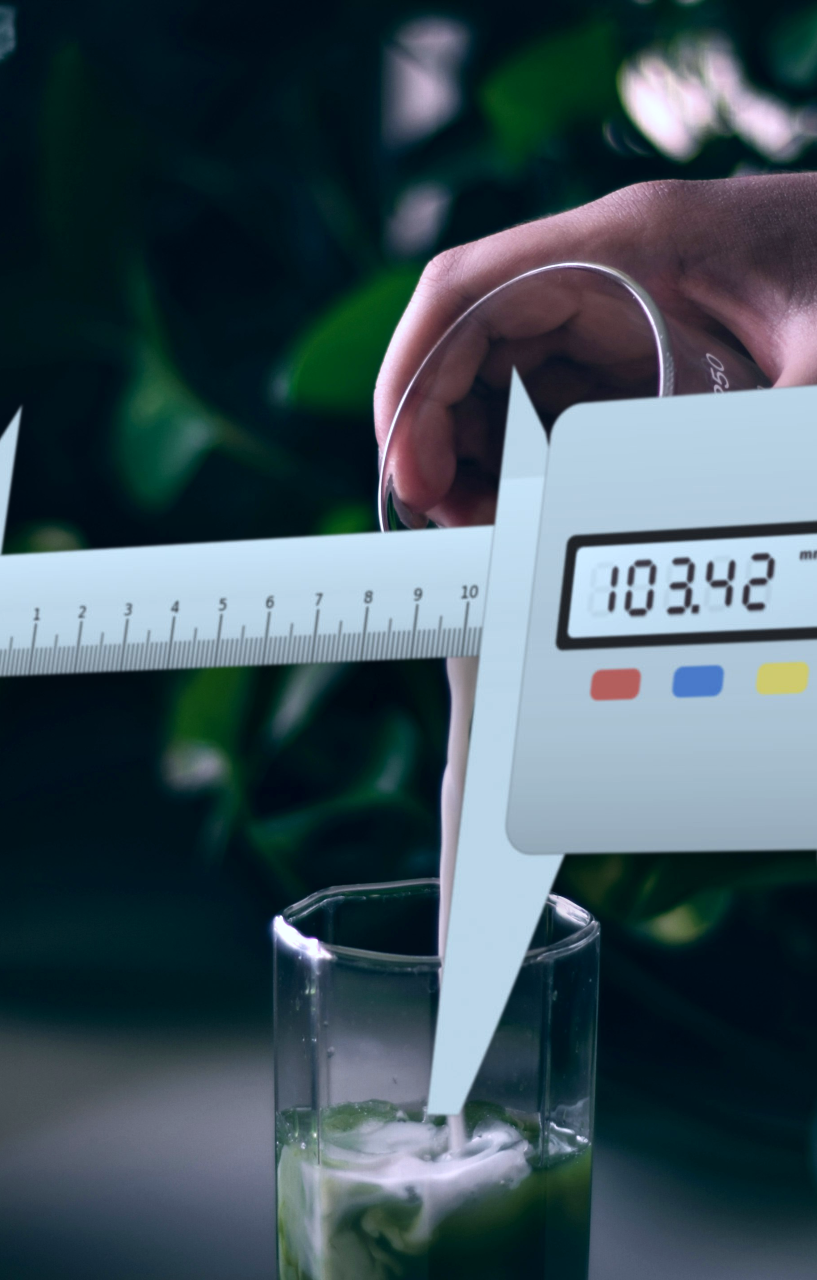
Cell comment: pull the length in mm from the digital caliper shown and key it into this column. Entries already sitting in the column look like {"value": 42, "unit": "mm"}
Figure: {"value": 103.42, "unit": "mm"}
